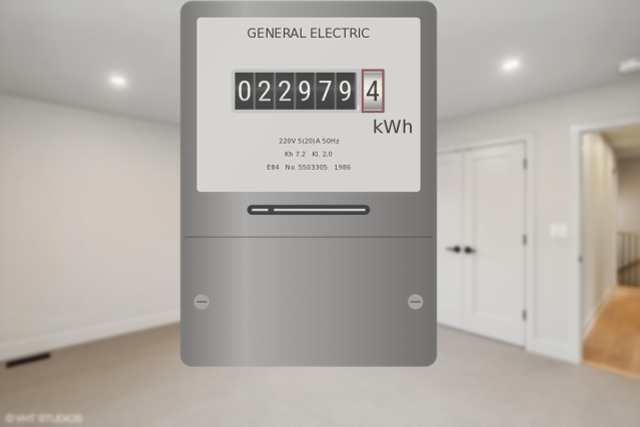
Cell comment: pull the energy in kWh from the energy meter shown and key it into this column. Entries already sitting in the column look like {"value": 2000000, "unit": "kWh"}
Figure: {"value": 22979.4, "unit": "kWh"}
